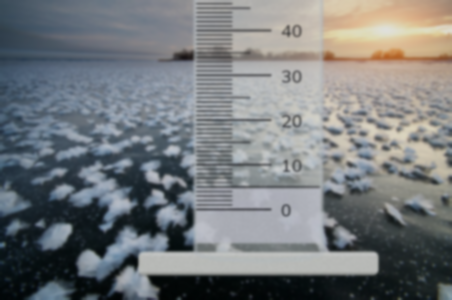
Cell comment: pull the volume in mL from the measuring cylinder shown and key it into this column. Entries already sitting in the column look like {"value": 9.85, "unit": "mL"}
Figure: {"value": 5, "unit": "mL"}
